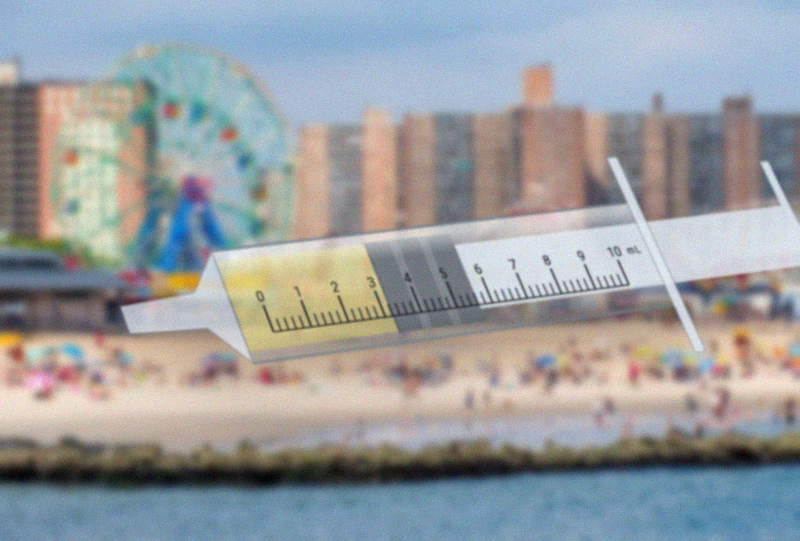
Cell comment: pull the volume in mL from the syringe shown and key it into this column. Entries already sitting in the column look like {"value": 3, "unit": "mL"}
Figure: {"value": 3.2, "unit": "mL"}
